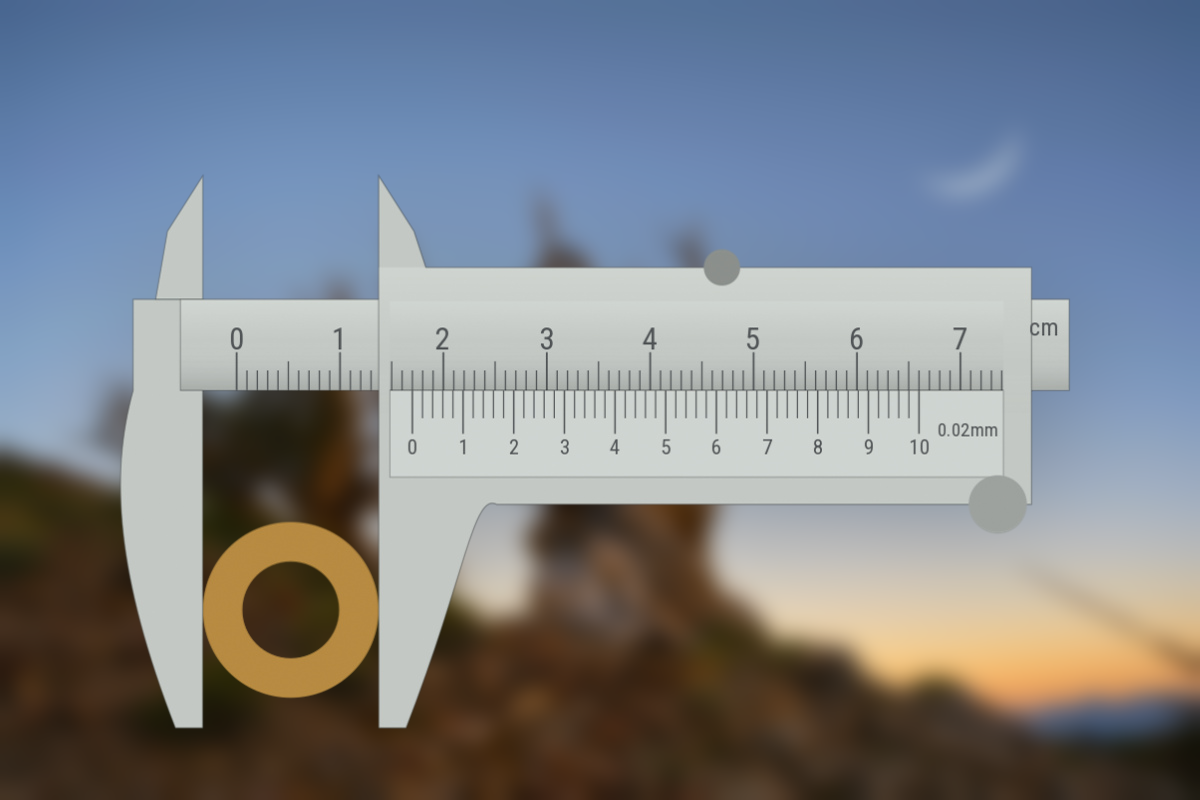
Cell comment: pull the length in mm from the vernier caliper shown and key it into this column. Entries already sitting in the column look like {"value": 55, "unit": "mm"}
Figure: {"value": 17.0, "unit": "mm"}
